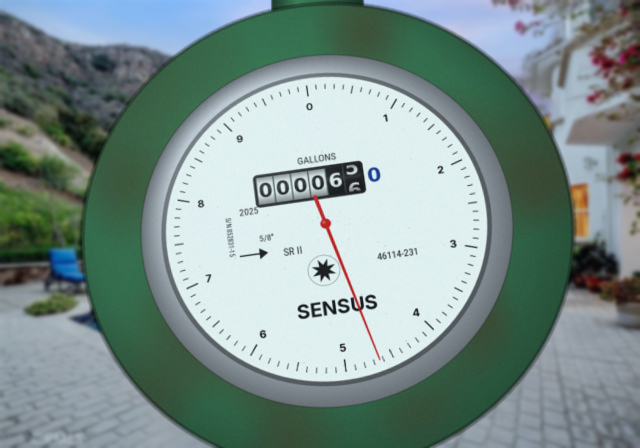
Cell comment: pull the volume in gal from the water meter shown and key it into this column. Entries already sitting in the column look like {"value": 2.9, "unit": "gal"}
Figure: {"value": 654.6, "unit": "gal"}
